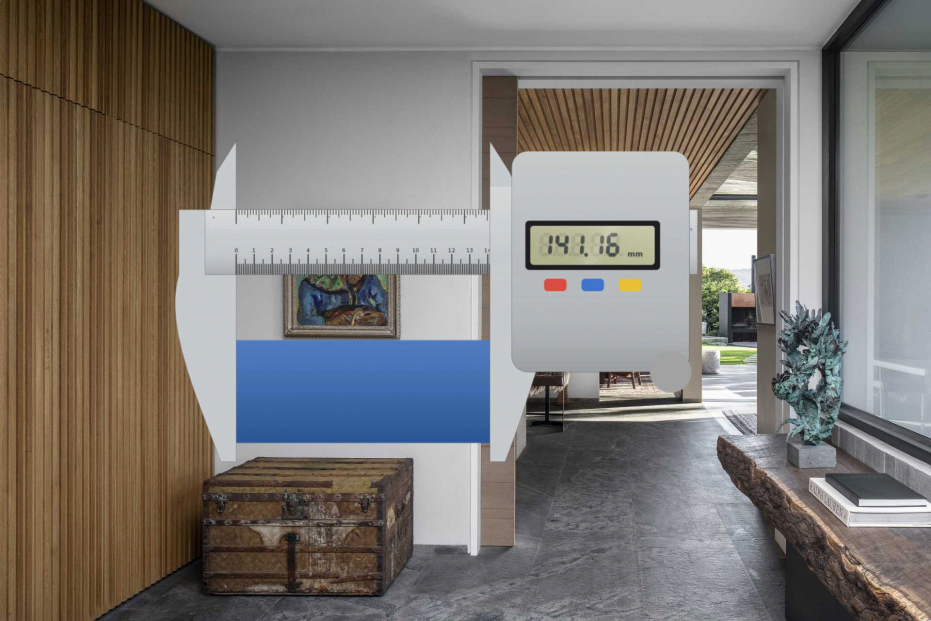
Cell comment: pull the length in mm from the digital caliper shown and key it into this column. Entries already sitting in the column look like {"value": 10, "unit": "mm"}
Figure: {"value": 141.16, "unit": "mm"}
